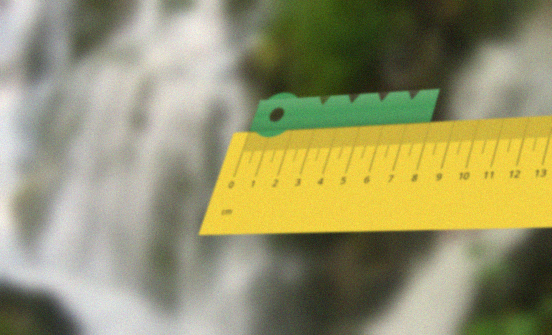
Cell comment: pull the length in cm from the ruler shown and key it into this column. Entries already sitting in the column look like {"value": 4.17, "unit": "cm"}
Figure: {"value": 8, "unit": "cm"}
